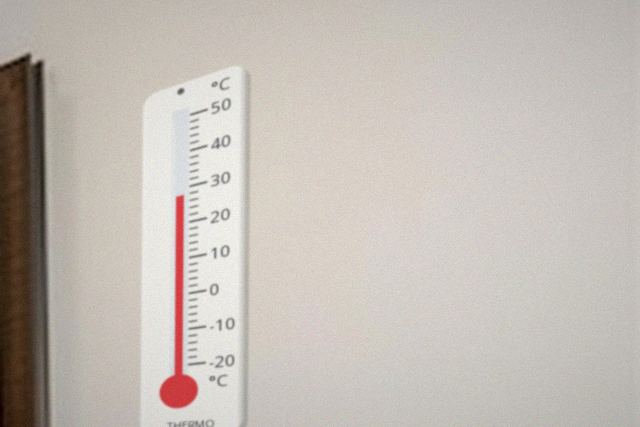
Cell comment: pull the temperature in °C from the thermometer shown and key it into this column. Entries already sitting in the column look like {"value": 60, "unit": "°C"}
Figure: {"value": 28, "unit": "°C"}
